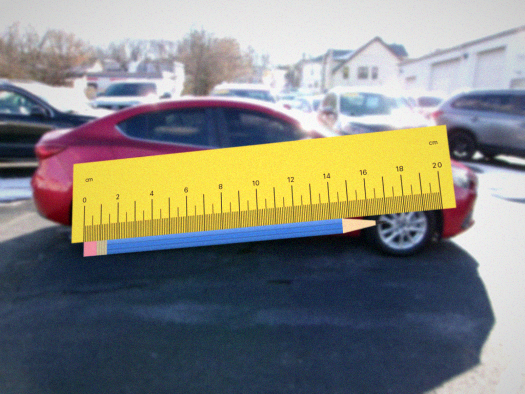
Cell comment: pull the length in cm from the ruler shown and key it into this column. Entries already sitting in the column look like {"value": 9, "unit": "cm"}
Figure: {"value": 17, "unit": "cm"}
